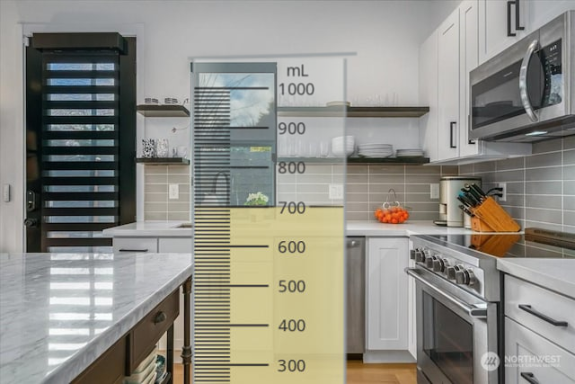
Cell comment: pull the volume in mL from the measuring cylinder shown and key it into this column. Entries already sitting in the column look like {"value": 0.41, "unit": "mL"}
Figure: {"value": 700, "unit": "mL"}
